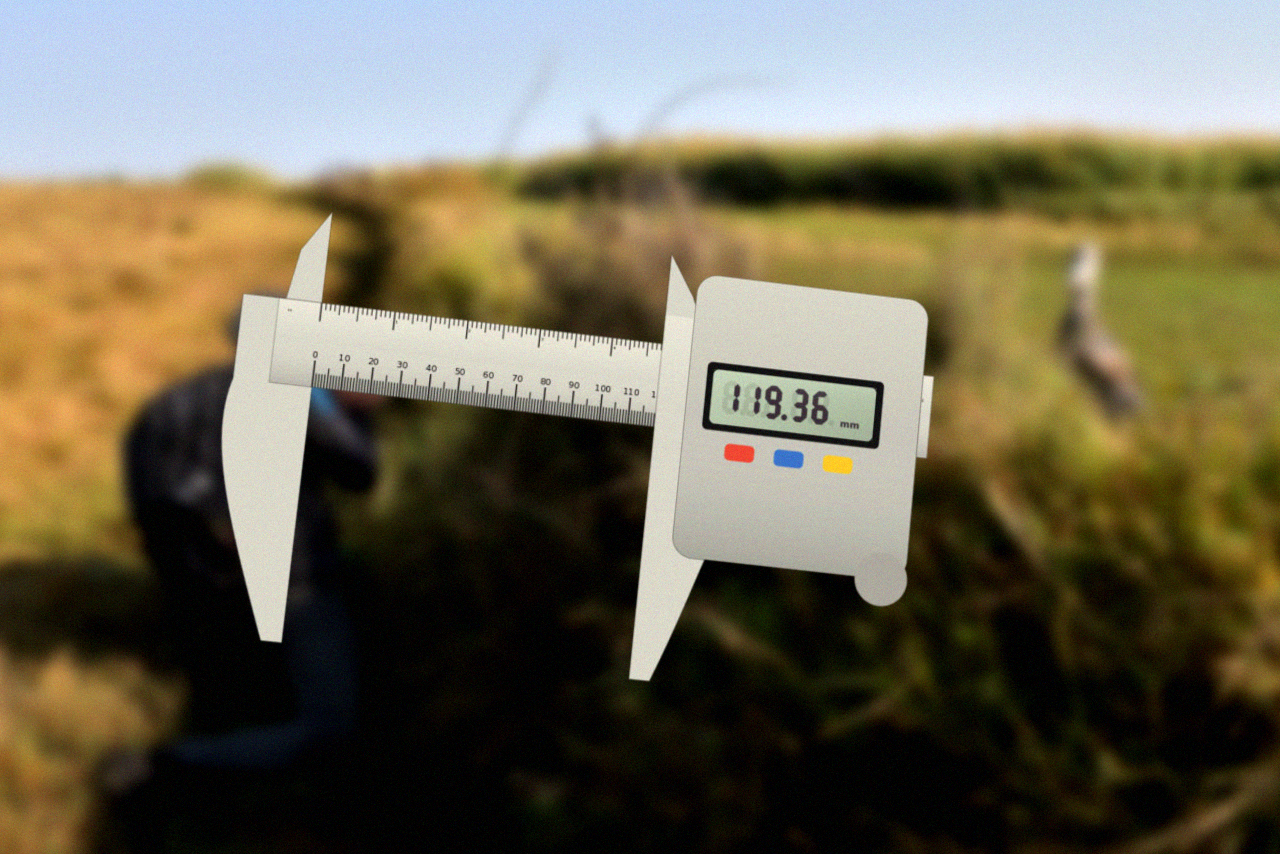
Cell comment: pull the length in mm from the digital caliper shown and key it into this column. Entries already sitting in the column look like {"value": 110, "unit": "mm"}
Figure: {"value": 119.36, "unit": "mm"}
